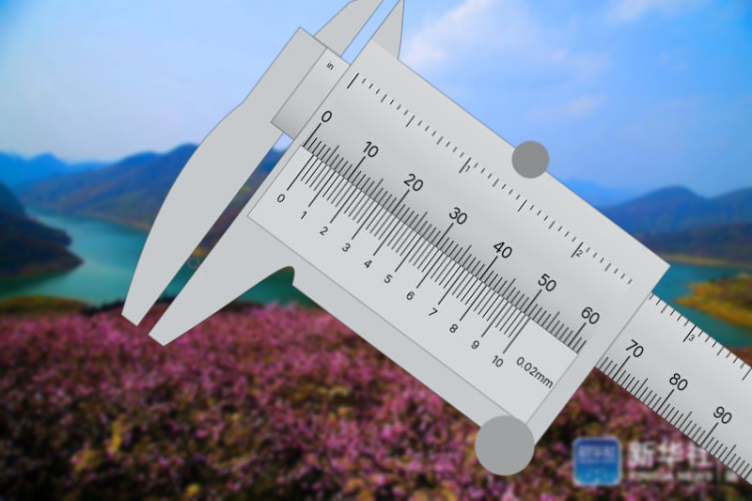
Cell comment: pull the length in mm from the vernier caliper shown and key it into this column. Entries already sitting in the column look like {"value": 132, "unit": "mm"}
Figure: {"value": 2.4, "unit": "mm"}
